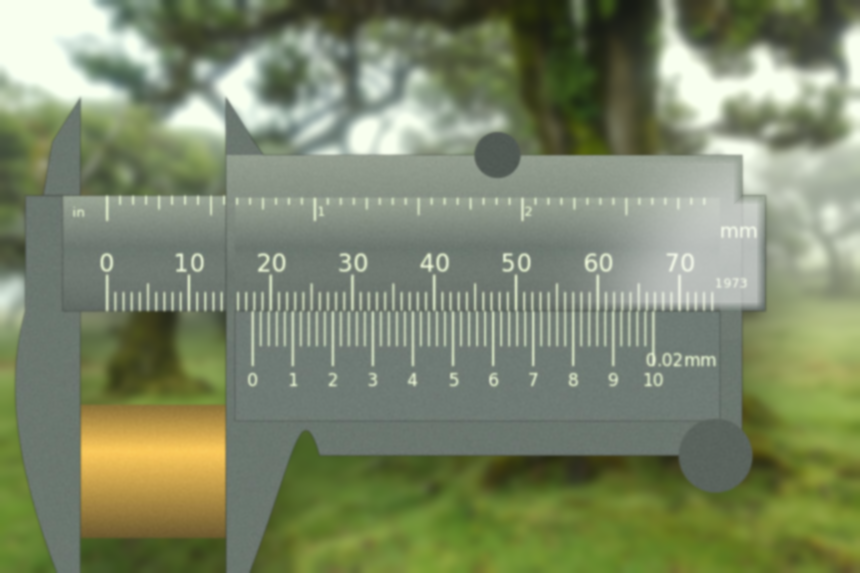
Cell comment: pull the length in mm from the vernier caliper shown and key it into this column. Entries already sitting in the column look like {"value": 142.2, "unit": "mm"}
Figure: {"value": 17.8, "unit": "mm"}
